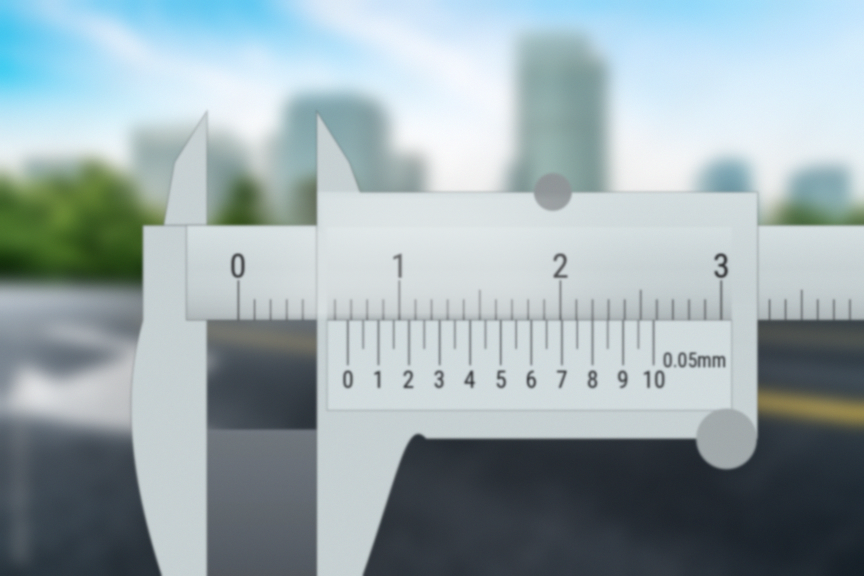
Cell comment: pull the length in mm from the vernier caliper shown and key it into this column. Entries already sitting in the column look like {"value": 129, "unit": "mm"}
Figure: {"value": 6.8, "unit": "mm"}
